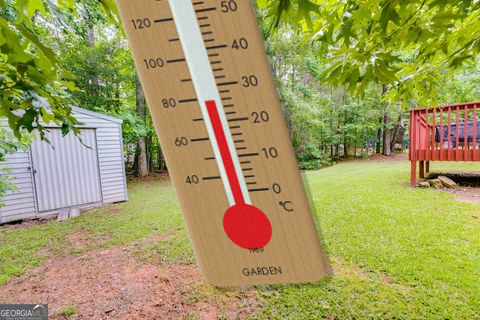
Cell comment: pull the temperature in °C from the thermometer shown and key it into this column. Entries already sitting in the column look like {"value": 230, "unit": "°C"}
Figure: {"value": 26, "unit": "°C"}
